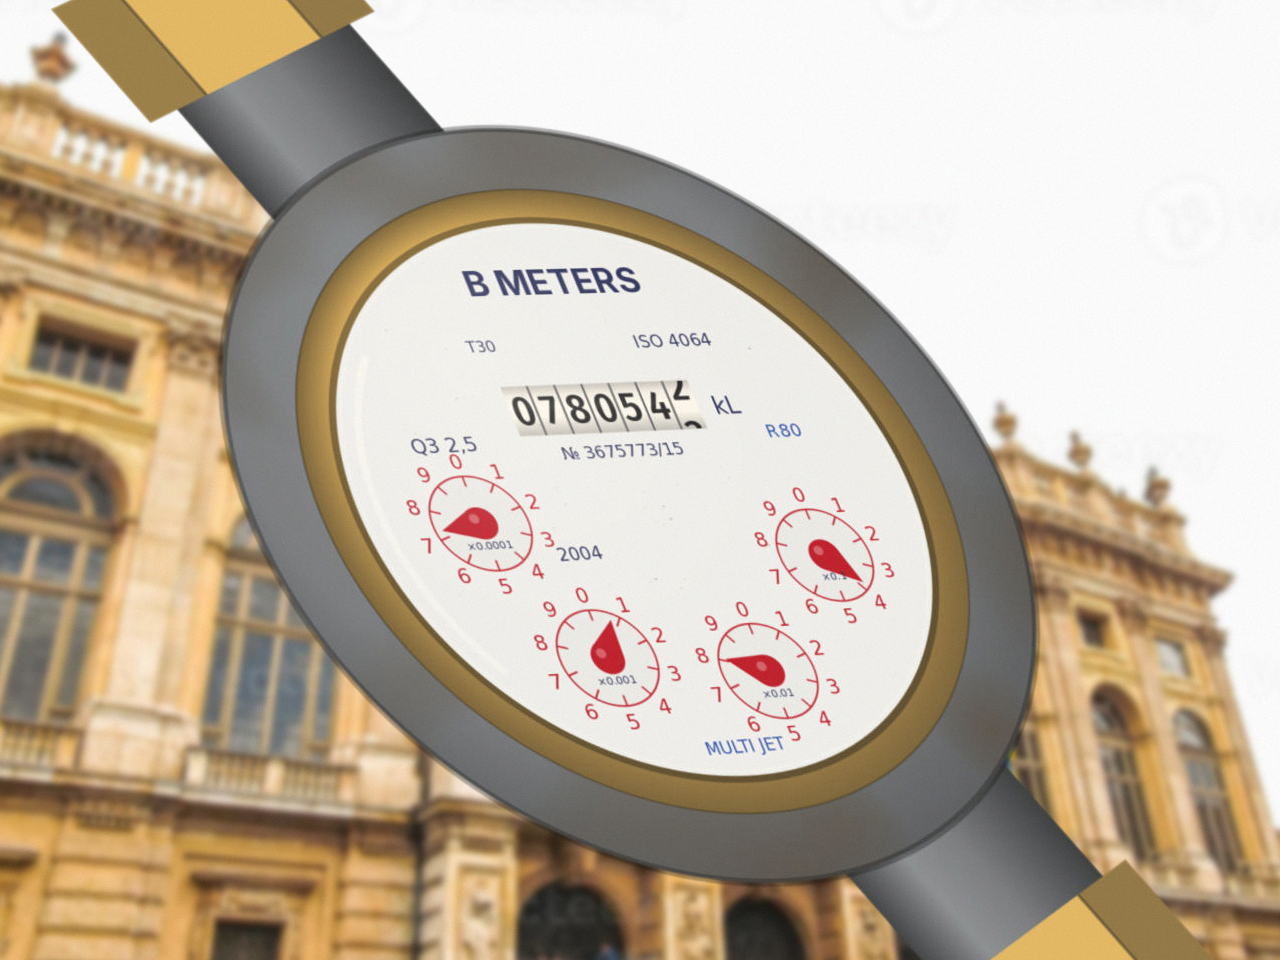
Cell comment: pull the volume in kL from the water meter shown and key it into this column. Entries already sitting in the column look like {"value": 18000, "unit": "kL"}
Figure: {"value": 780542.3807, "unit": "kL"}
